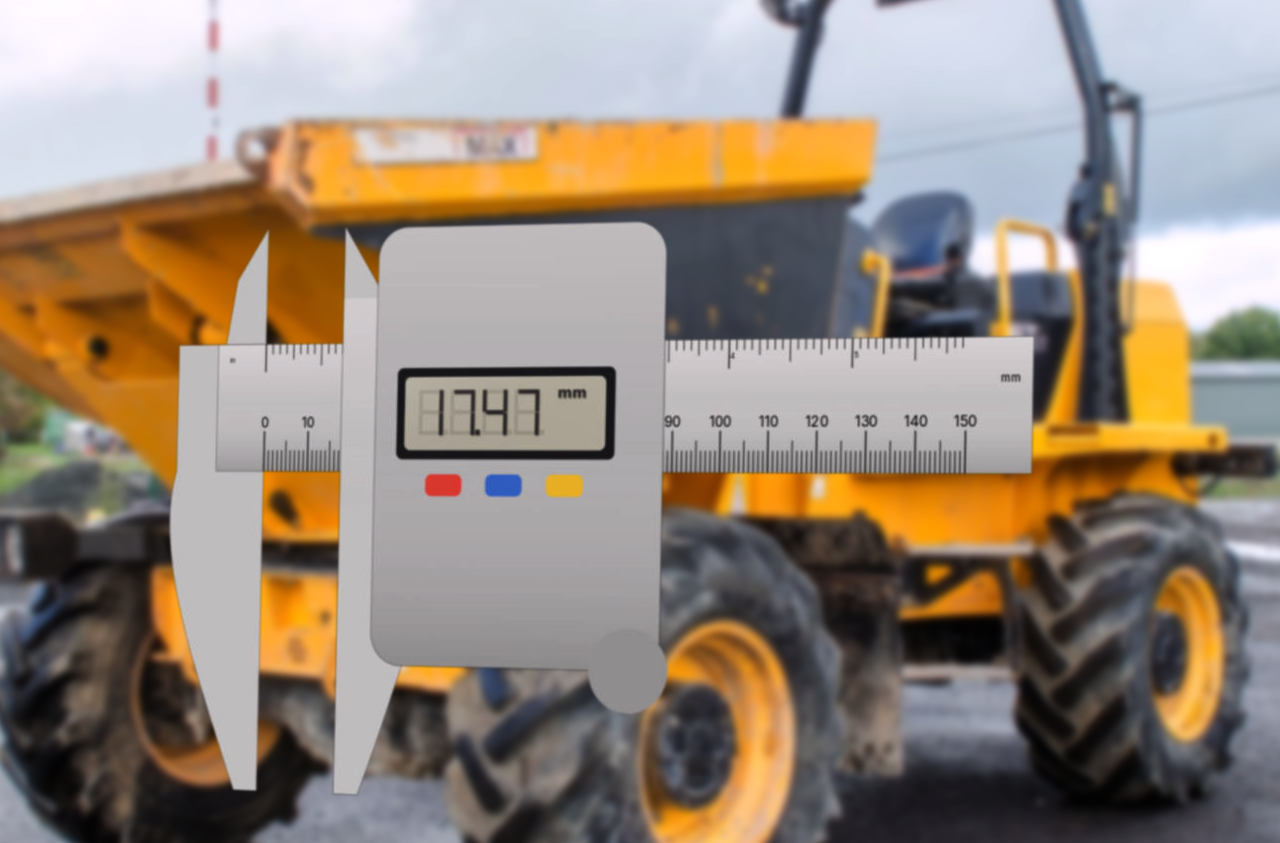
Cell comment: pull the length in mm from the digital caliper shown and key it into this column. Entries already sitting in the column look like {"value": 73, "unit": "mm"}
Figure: {"value": 17.47, "unit": "mm"}
